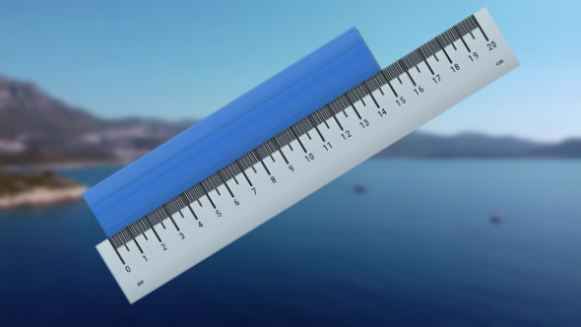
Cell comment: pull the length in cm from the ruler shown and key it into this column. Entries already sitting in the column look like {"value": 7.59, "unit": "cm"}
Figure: {"value": 15, "unit": "cm"}
